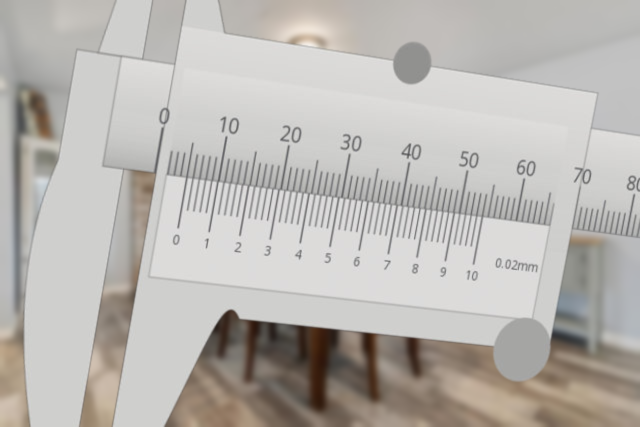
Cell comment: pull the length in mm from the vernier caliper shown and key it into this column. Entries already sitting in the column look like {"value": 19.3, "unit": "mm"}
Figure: {"value": 5.0, "unit": "mm"}
